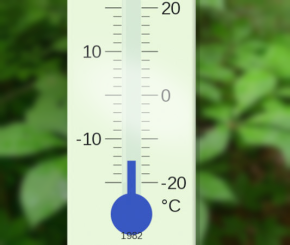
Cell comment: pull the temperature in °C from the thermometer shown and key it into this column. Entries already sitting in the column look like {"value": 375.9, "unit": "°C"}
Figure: {"value": -15, "unit": "°C"}
